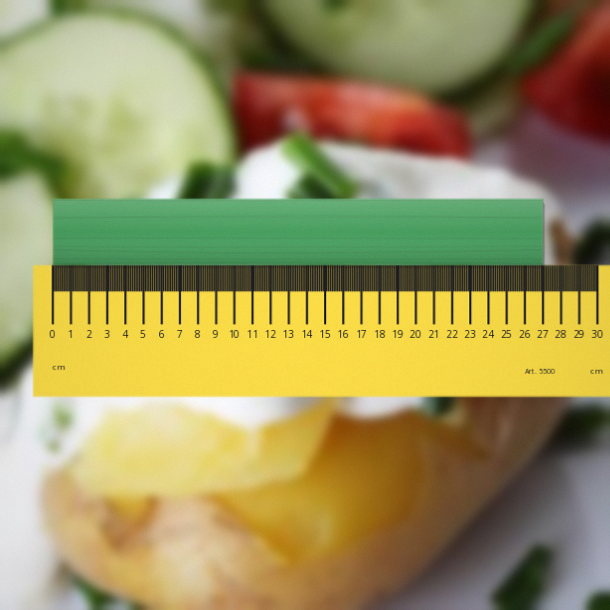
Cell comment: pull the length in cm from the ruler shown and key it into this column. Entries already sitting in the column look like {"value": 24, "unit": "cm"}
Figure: {"value": 27, "unit": "cm"}
